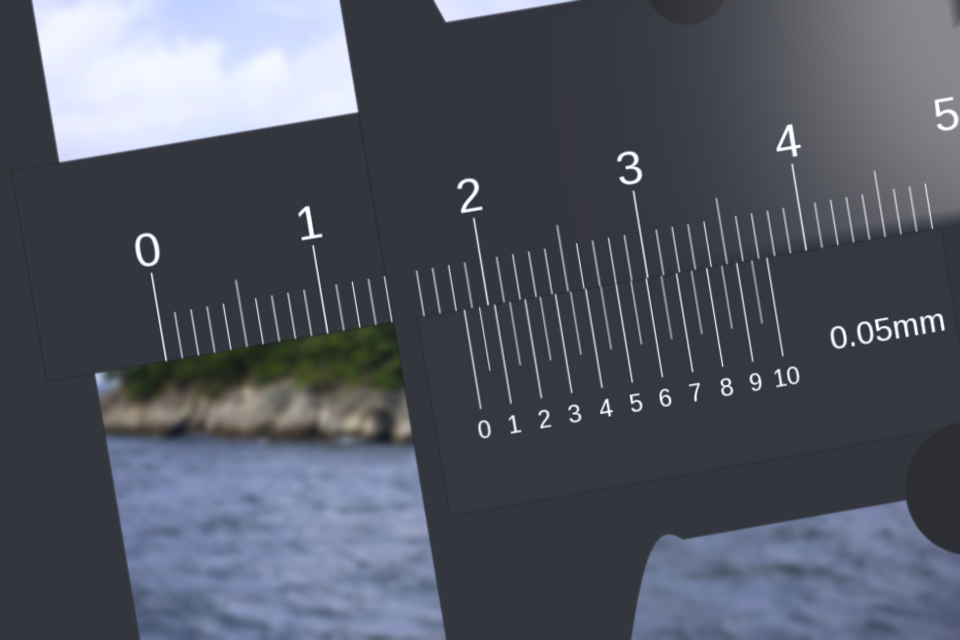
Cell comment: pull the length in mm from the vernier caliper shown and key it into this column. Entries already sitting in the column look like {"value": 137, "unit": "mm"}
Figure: {"value": 18.5, "unit": "mm"}
